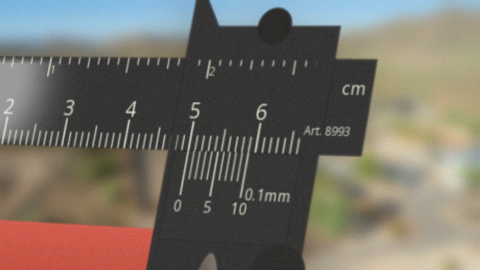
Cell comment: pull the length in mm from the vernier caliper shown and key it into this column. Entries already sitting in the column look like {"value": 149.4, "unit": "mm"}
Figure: {"value": 50.0, "unit": "mm"}
